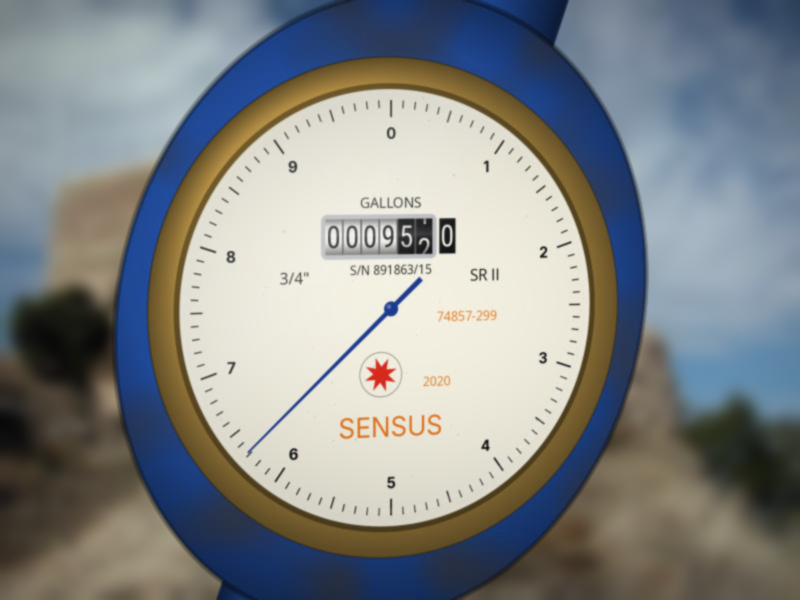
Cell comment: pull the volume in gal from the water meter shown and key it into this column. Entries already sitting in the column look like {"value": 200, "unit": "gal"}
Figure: {"value": 9516.3, "unit": "gal"}
